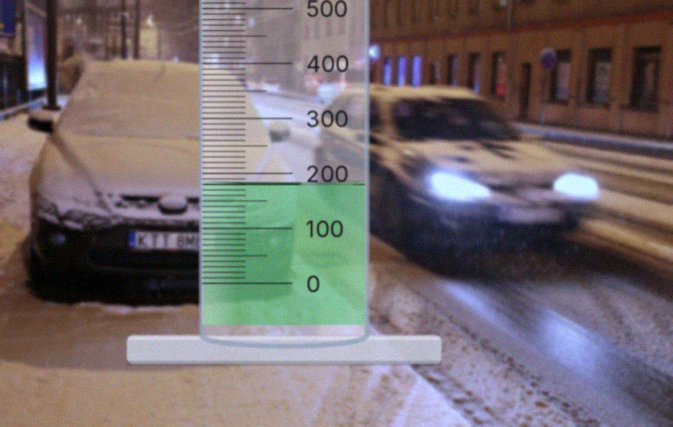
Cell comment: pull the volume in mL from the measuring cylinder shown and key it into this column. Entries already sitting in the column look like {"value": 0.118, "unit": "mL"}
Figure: {"value": 180, "unit": "mL"}
